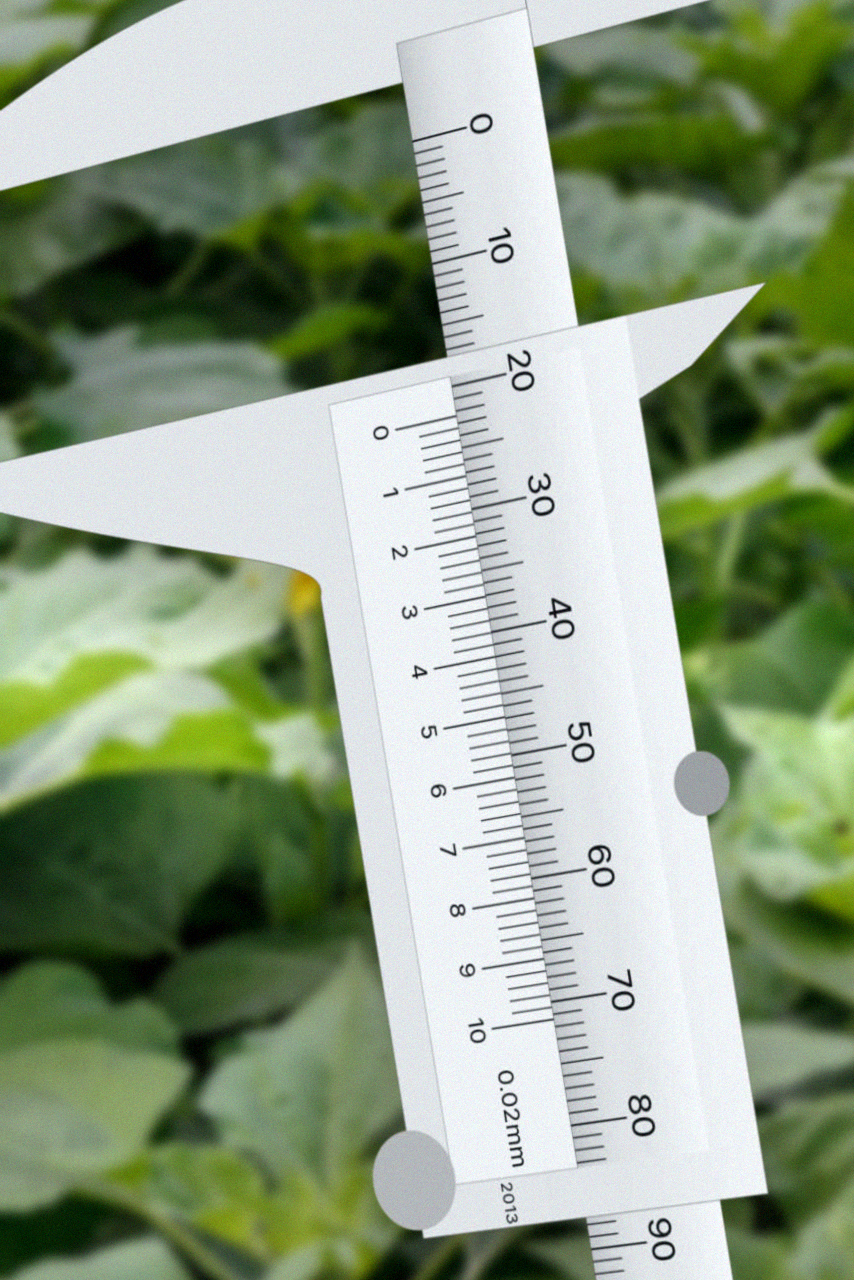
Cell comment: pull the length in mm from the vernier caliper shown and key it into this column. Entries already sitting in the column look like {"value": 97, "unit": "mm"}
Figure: {"value": 22.4, "unit": "mm"}
